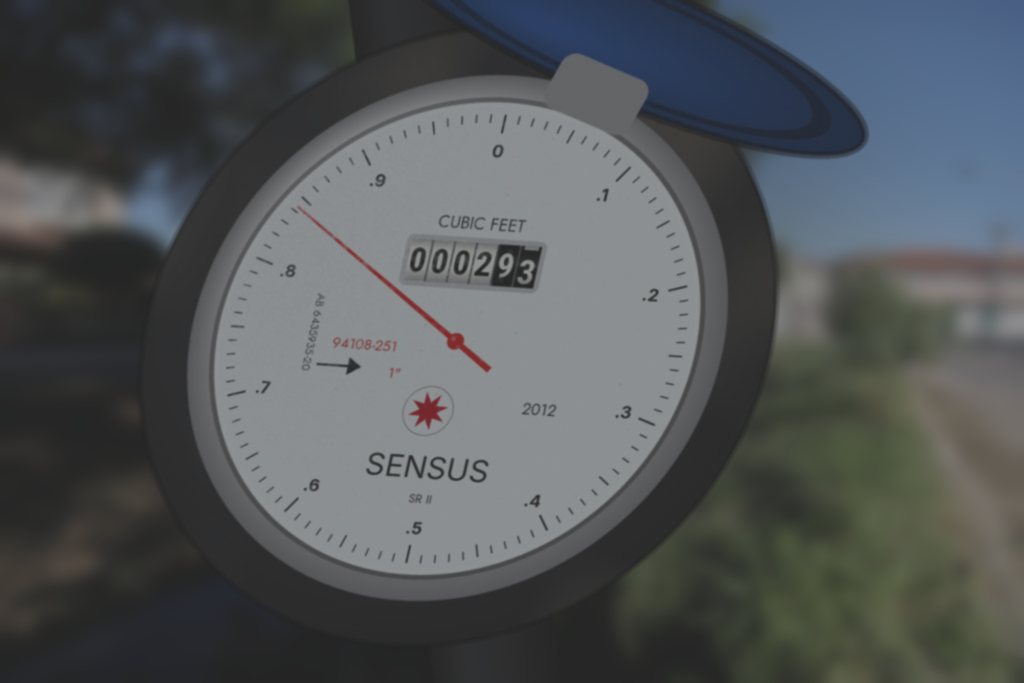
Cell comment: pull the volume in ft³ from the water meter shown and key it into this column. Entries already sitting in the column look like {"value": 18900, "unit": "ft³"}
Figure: {"value": 292.84, "unit": "ft³"}
